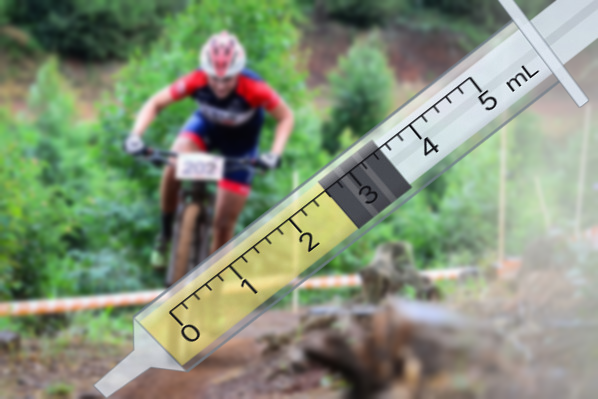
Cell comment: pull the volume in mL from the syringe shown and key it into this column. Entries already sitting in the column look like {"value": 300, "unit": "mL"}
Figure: {"value": 2.6, "unit": "mL"}
